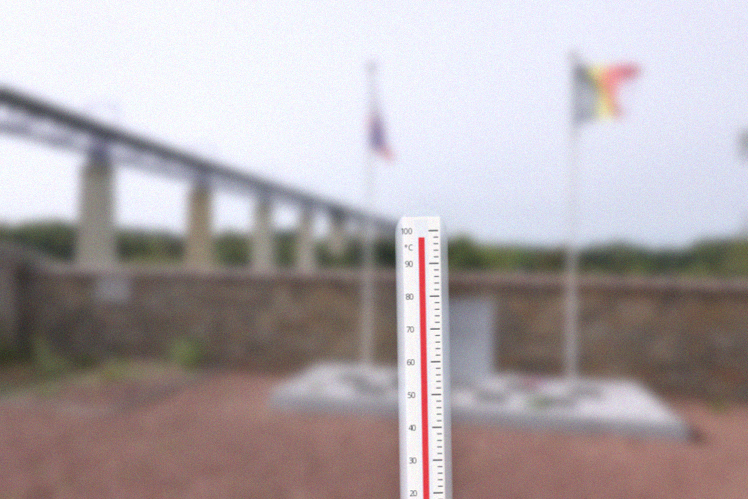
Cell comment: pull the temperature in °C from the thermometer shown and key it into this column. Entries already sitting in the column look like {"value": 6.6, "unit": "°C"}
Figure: {"value": 98, "unit": "°C"}
